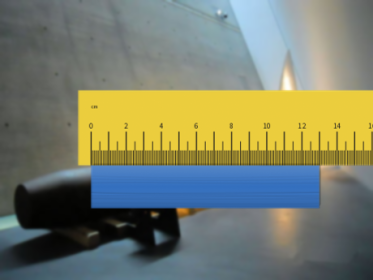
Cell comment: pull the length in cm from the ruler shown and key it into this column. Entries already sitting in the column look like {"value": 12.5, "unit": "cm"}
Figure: {"value": 13, "unit": "cm"}
